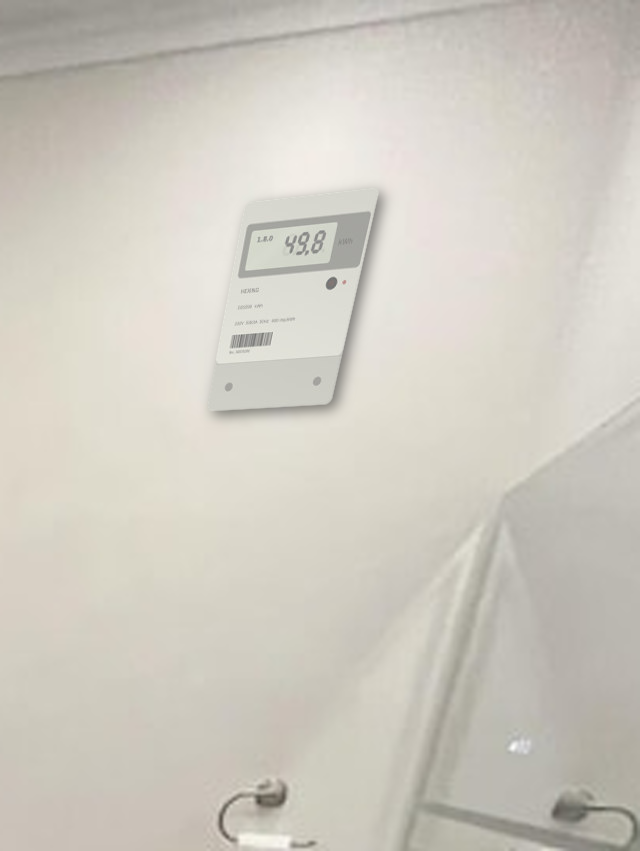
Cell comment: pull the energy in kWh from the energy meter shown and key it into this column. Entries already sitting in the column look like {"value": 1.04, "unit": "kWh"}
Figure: {"value": 49.8, "unit": "kWh"}
